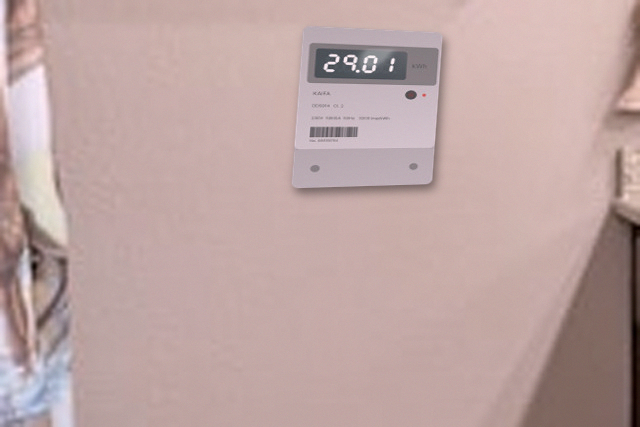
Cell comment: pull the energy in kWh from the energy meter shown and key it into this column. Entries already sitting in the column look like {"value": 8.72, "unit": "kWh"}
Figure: {"value": 29.01, "unit": "kWh"}
